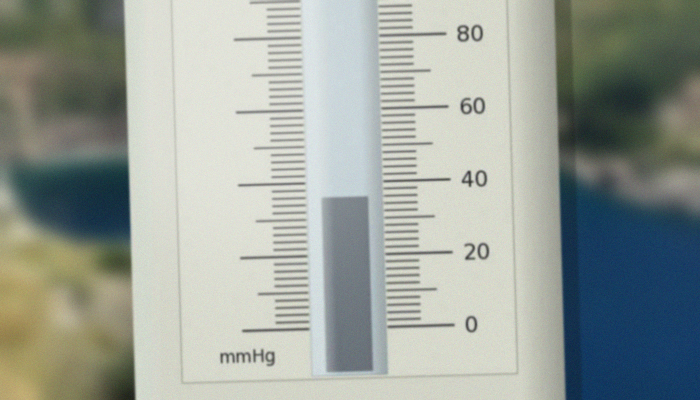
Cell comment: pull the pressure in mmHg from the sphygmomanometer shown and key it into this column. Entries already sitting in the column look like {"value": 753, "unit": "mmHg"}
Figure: {"value": 36, "unit": "mmHg"}
